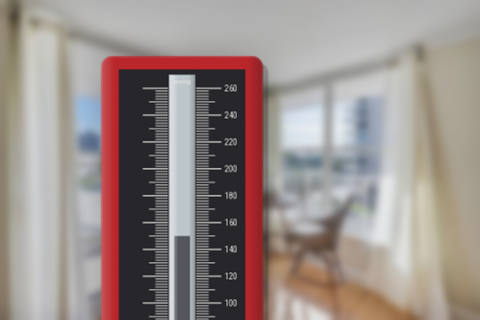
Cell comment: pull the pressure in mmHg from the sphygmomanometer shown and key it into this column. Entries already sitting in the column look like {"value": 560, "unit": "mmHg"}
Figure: {"value": 150, "unit": "mmHg"}
